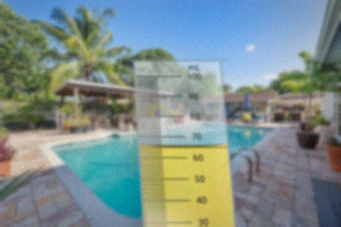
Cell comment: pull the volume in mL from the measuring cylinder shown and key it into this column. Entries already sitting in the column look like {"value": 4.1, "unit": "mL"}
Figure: {"value": 65, "unit": "mL"}
